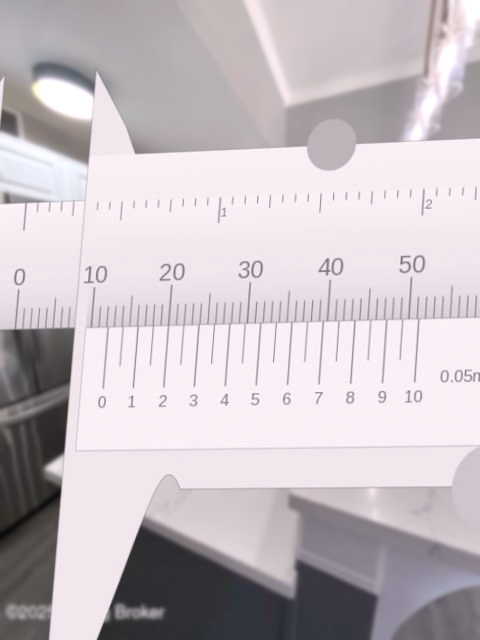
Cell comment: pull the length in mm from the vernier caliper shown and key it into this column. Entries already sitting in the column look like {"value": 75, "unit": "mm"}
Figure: {"value": 12.2, "unit": "mm"}
